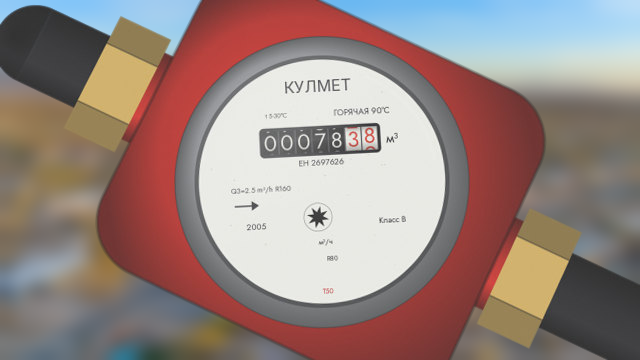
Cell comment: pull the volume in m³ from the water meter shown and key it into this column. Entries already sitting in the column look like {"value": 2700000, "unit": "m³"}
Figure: {"value": 78.38, "unit": "m³"}
